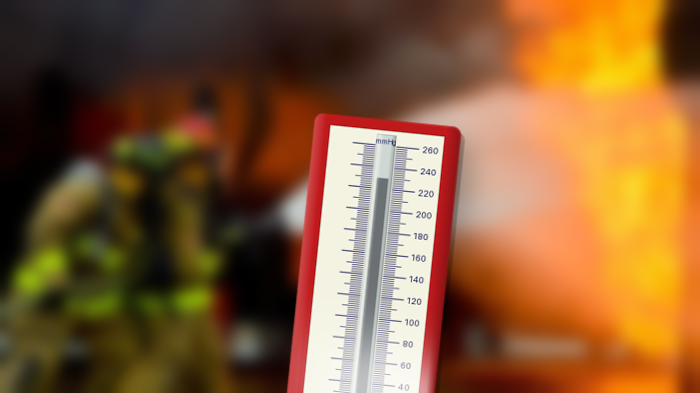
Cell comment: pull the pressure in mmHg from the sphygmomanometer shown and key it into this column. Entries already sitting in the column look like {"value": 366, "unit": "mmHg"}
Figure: {"value": 230, "unit": "mmHg"}
